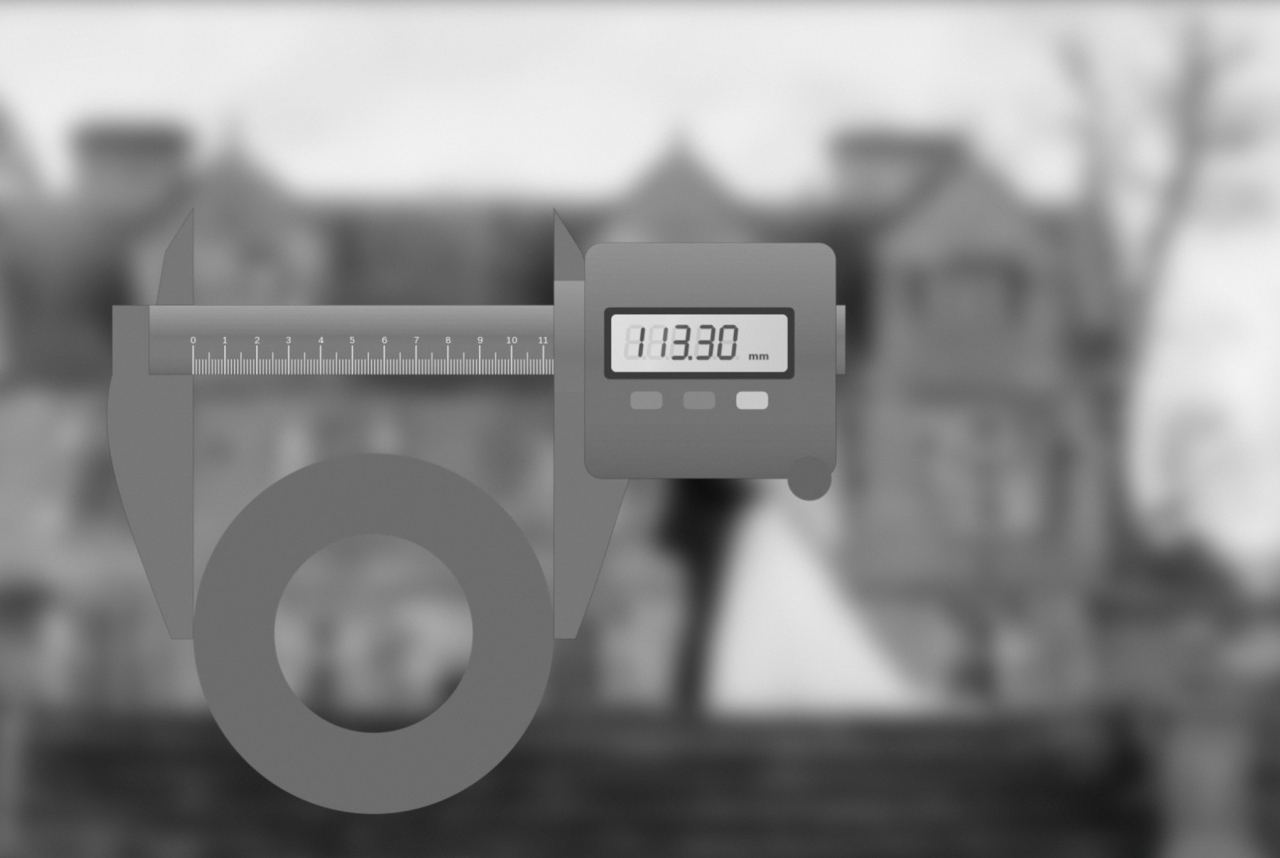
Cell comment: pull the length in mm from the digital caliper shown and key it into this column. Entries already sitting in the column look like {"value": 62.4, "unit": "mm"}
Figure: {"value": 113.30, "unit": "mm"}
